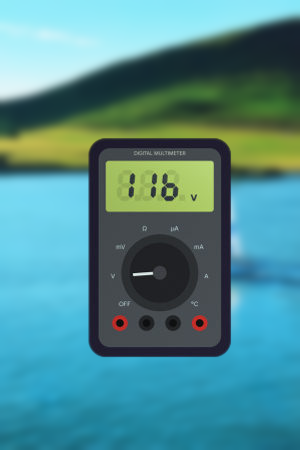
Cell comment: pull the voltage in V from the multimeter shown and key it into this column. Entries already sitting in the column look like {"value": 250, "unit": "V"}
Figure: {"value": 116, "unit": "V"}
